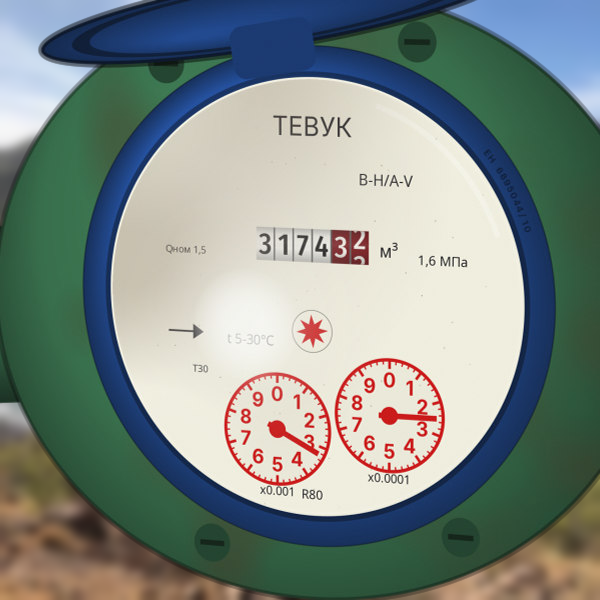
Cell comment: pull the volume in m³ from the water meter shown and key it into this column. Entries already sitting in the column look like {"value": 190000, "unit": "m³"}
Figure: {"value": 3174.3232, "unit": "m³"}
